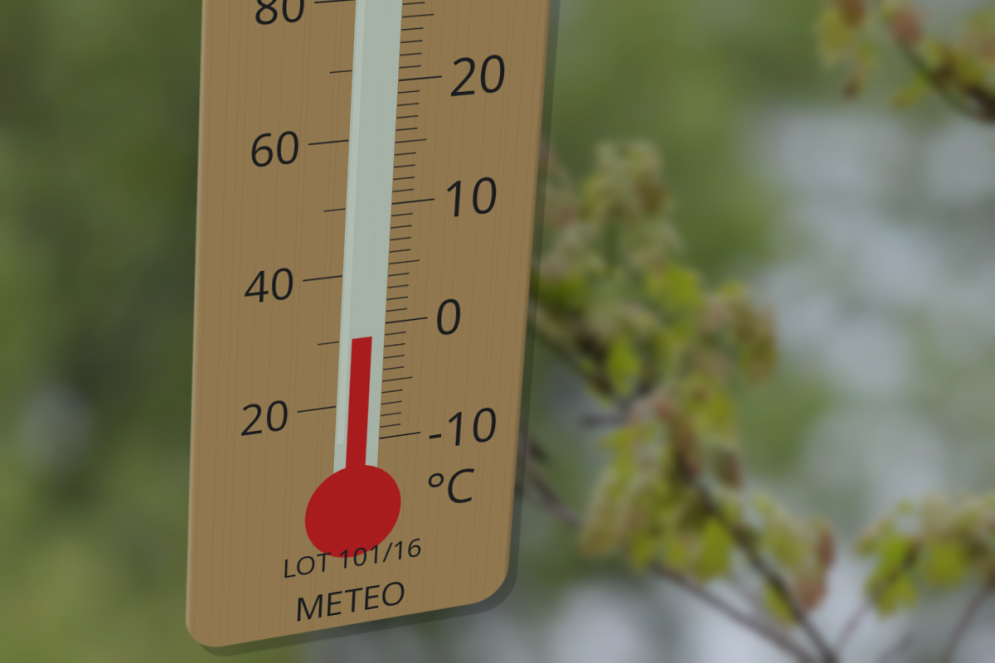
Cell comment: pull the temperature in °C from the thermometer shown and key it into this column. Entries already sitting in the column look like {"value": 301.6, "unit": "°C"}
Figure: {"value": -1, "unit": "°C"}
